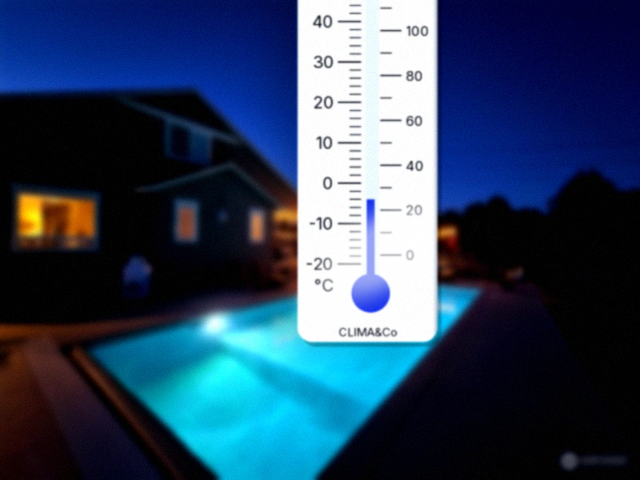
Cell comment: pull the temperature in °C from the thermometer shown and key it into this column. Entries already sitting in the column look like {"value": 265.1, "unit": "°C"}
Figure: {"value": -4, "unit": "°C"}
